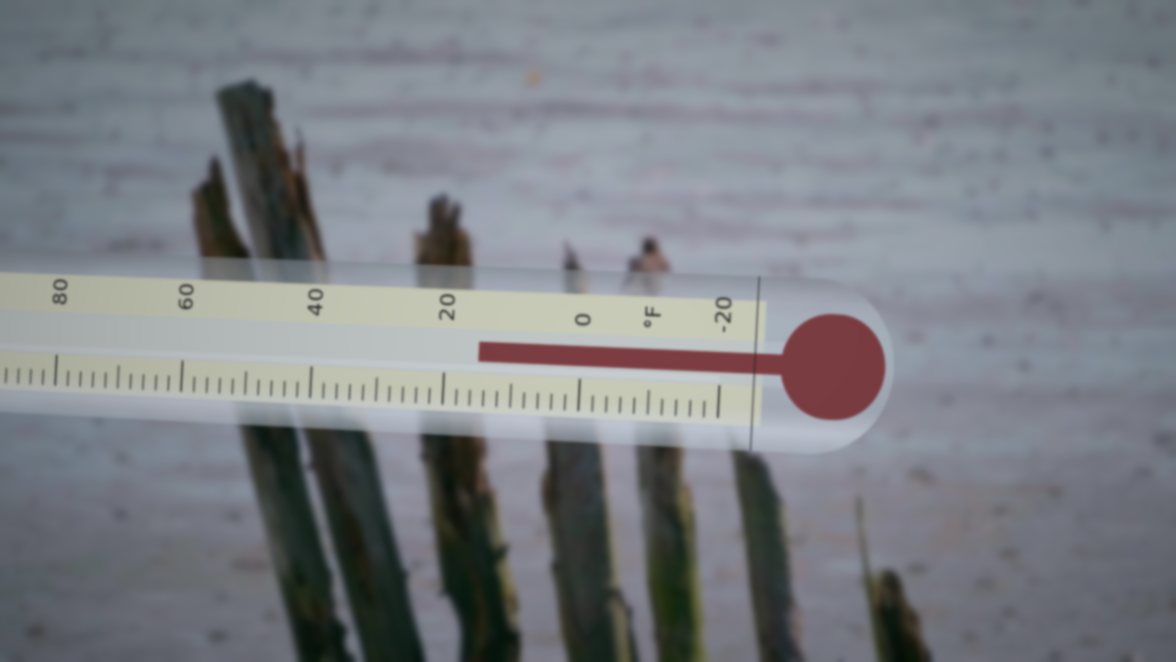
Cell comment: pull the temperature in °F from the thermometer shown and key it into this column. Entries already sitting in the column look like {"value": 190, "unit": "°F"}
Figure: {"value": 15, "unit": "°F"}
